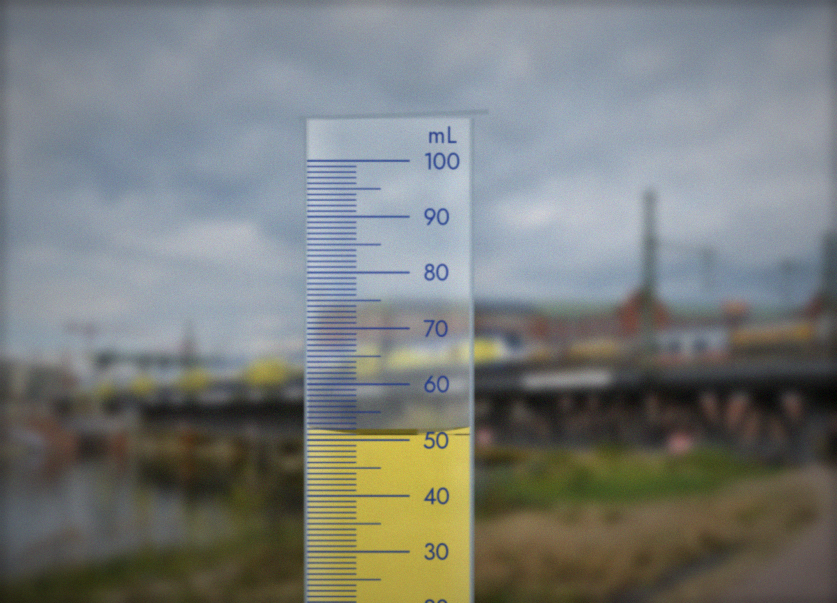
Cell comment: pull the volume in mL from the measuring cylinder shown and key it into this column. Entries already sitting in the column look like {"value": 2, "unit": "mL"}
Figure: {"value": 51, "unit": "mL"}
